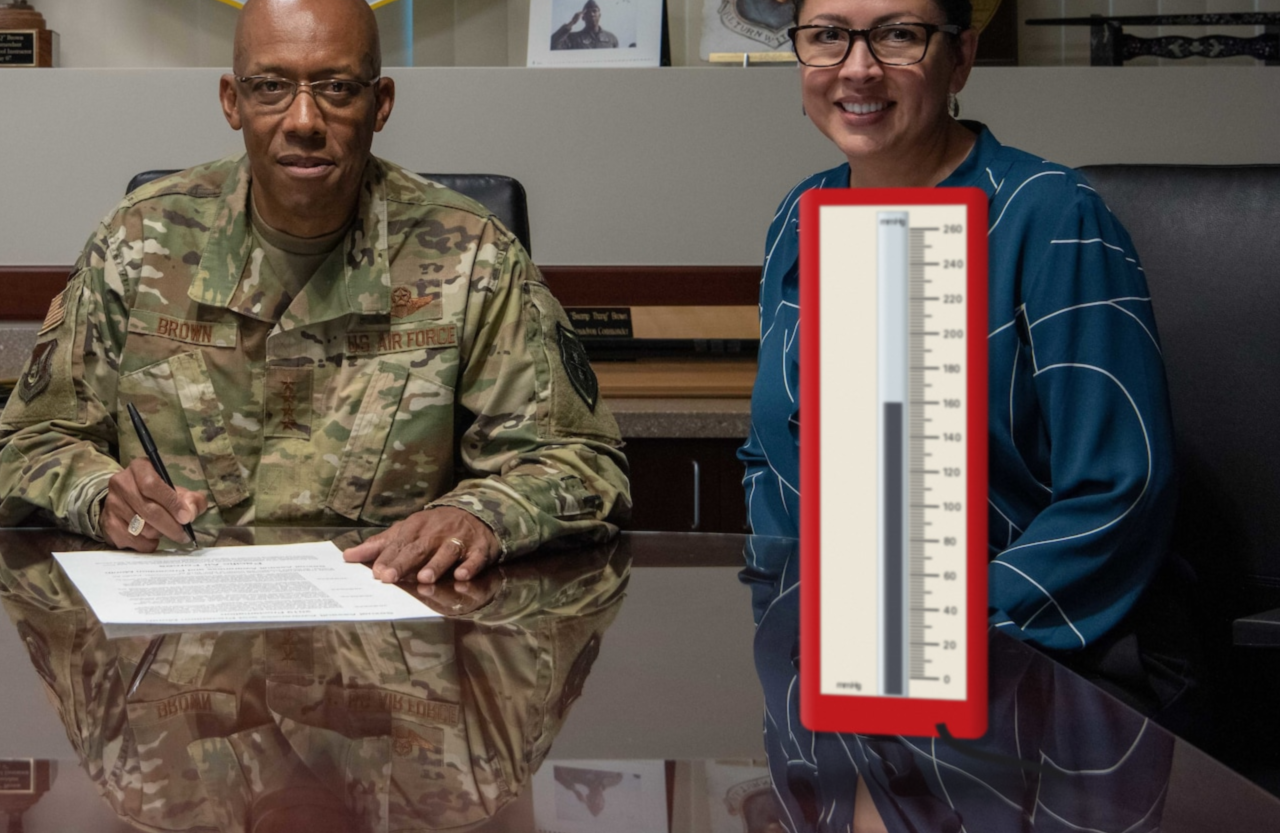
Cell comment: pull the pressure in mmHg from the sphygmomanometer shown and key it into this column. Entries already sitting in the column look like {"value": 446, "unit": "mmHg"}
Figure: {"value": 160, "unit": "mmHg"}
